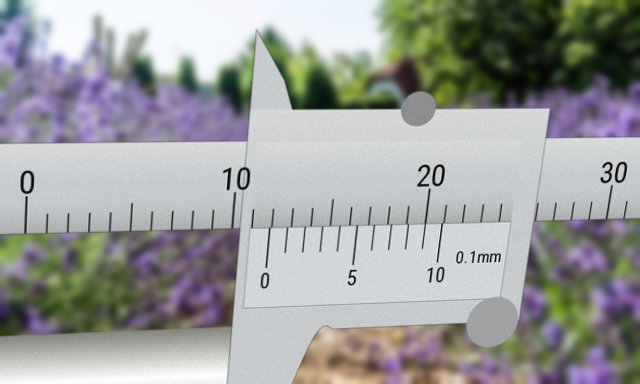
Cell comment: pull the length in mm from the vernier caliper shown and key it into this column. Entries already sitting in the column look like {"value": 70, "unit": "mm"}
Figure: {"value": 11.9, "unit": "mm"}
